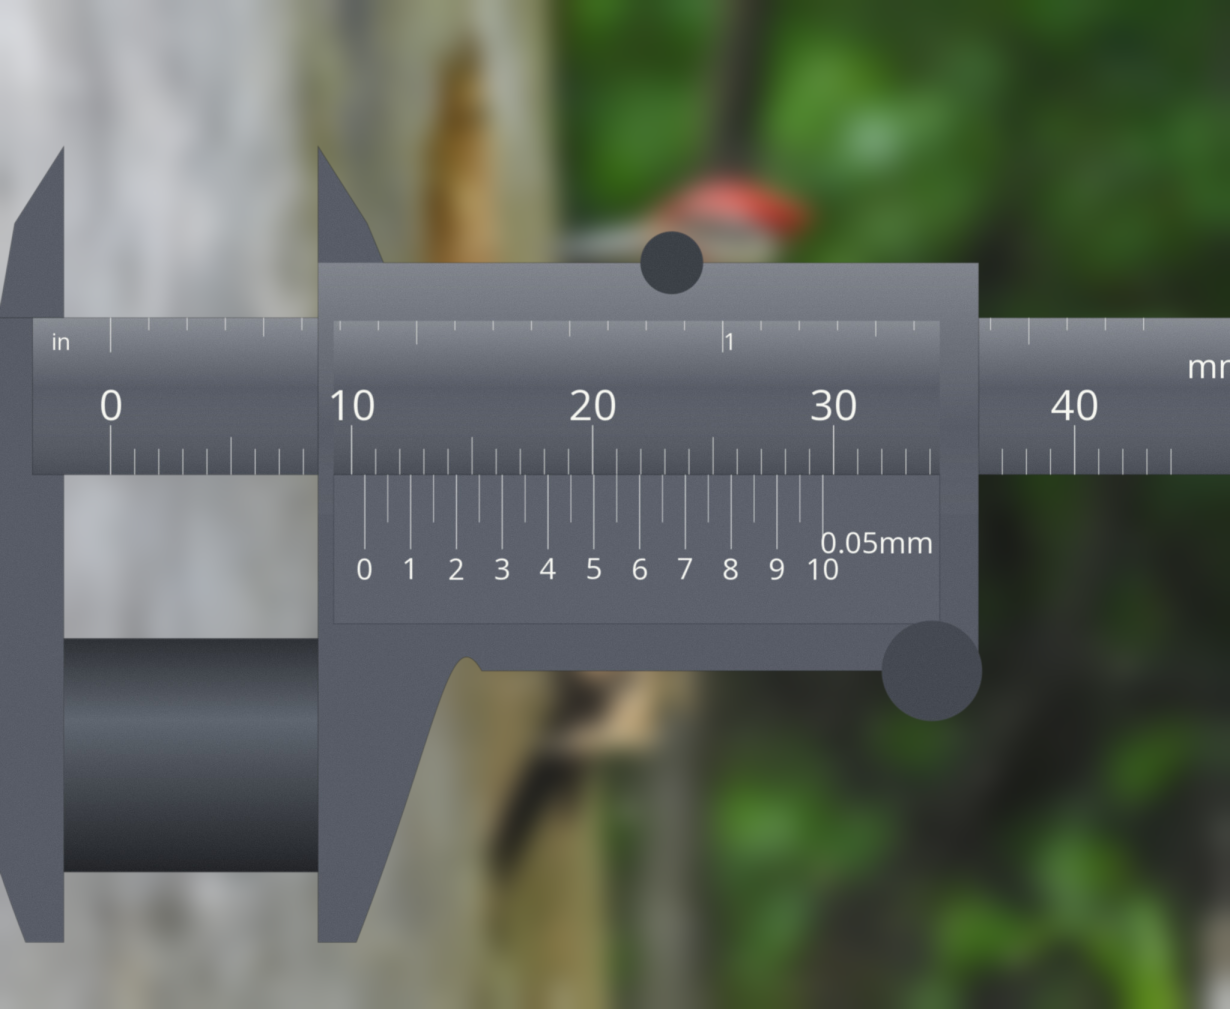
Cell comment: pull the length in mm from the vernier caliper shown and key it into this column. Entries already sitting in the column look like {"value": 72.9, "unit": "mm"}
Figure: {"value": 10.55, "unit": "mm"}
